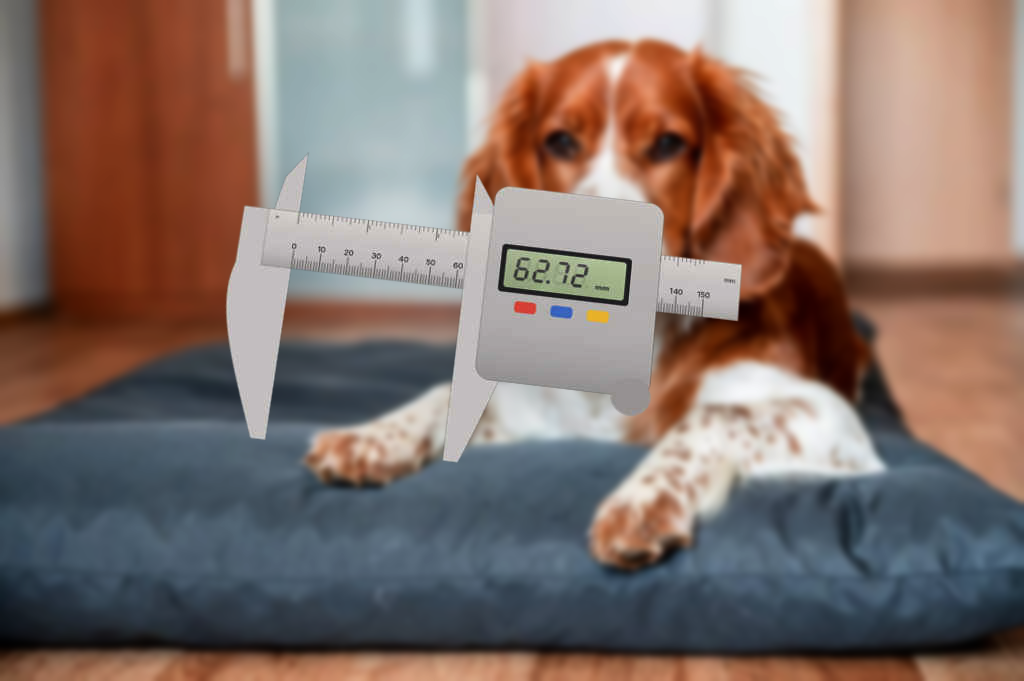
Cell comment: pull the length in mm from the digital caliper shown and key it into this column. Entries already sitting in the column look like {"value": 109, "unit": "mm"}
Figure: {"value": 62.72, "unit": "mm"}
